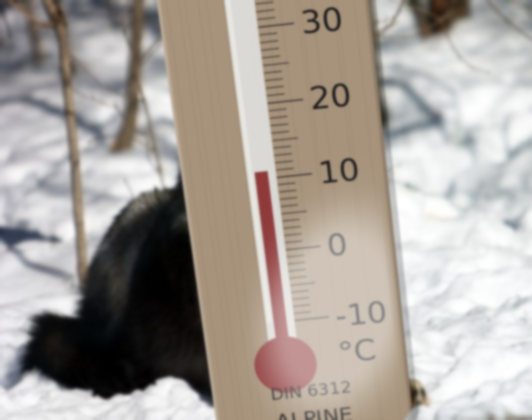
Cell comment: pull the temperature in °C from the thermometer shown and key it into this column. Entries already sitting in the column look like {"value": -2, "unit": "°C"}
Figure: {"value": 11, "unit": "°C"}
